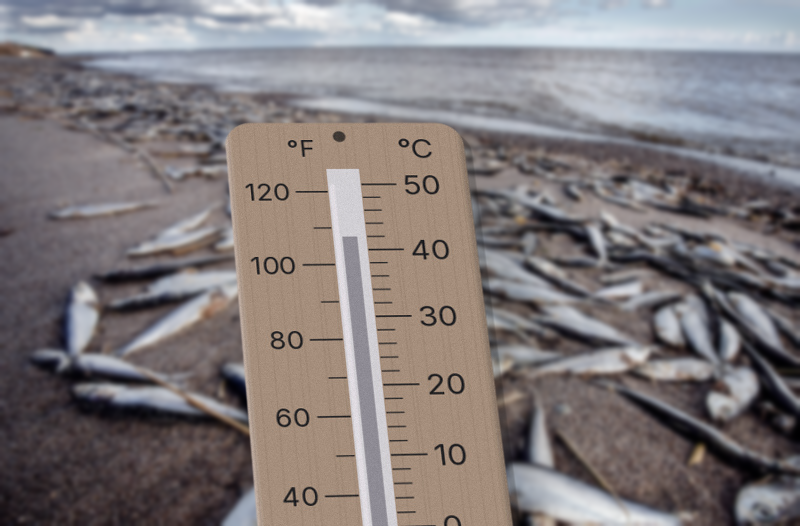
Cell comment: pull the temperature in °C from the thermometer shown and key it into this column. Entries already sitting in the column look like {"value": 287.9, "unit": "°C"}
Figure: {"value": 42, "unit": "°C"}
